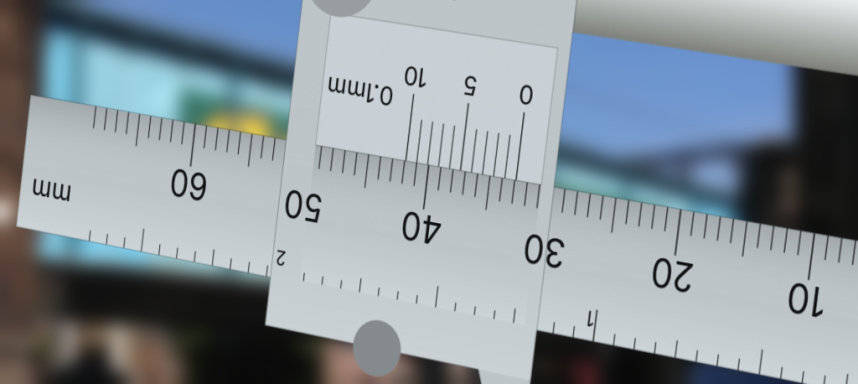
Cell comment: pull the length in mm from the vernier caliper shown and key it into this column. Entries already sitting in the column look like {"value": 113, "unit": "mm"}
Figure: {"value": 32.9, "unit": "mm"}
